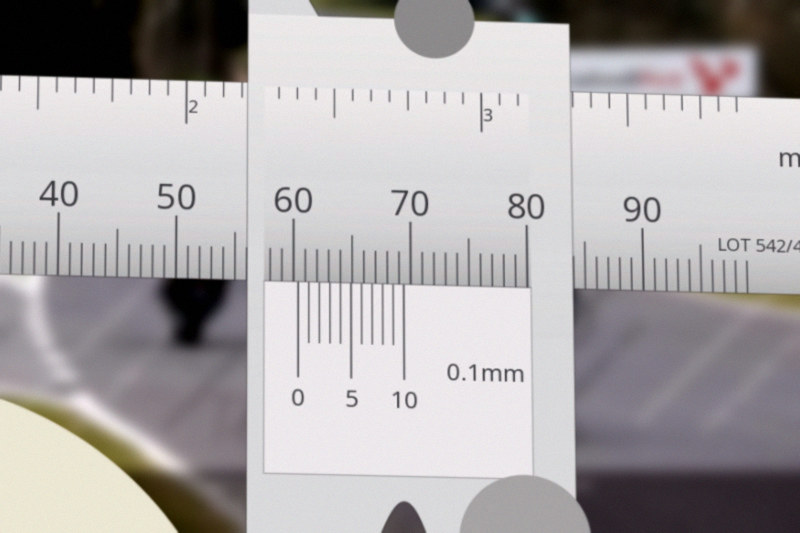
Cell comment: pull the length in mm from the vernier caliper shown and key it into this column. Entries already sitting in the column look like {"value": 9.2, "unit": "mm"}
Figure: {"value": 60.4, "unit": "mm"}
